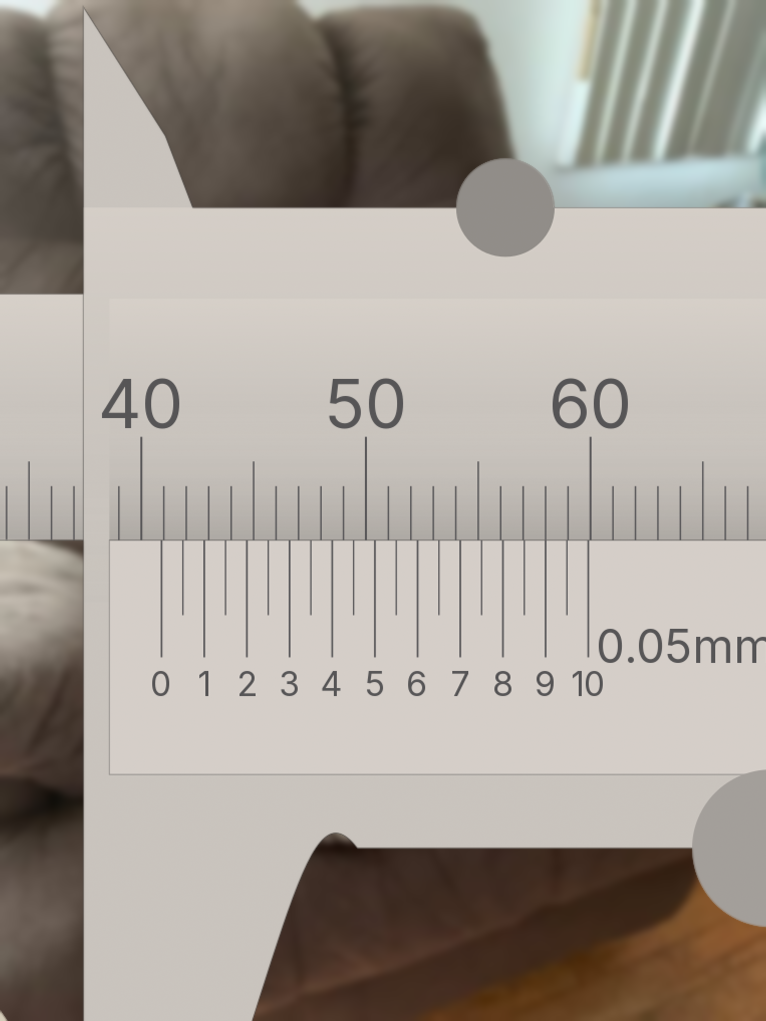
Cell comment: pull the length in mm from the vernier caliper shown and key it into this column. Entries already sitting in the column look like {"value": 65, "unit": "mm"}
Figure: {"value": 40.9, "unit": "mm"}
